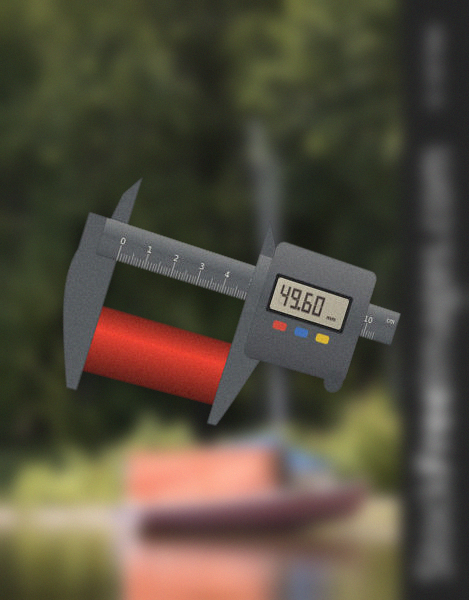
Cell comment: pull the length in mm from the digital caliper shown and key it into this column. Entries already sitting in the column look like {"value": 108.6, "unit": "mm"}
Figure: {"value": 49.60, "unit": "mm"}
